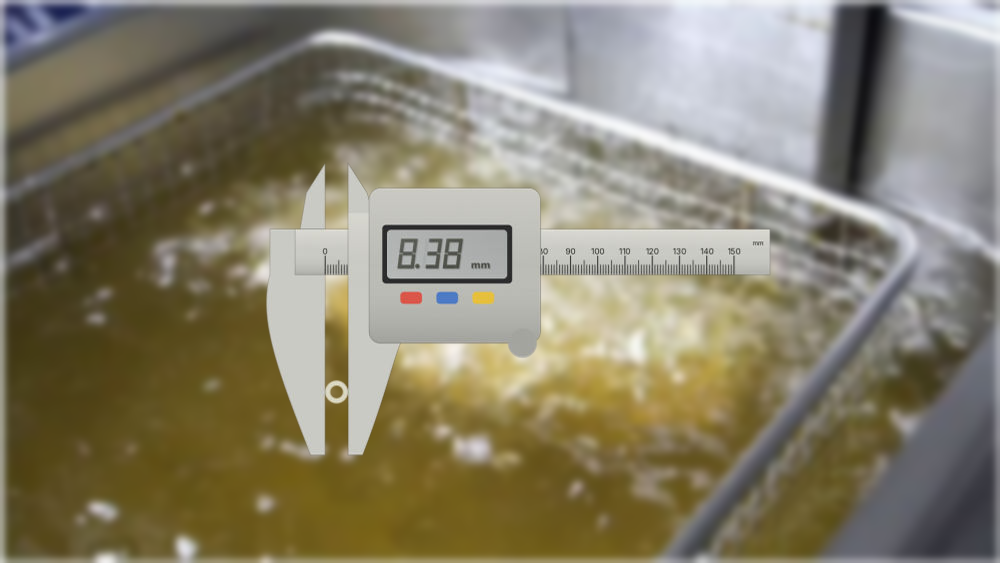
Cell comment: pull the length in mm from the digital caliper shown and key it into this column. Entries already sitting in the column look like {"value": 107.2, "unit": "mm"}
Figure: {"value": 8.38, "unit": "mm"}
